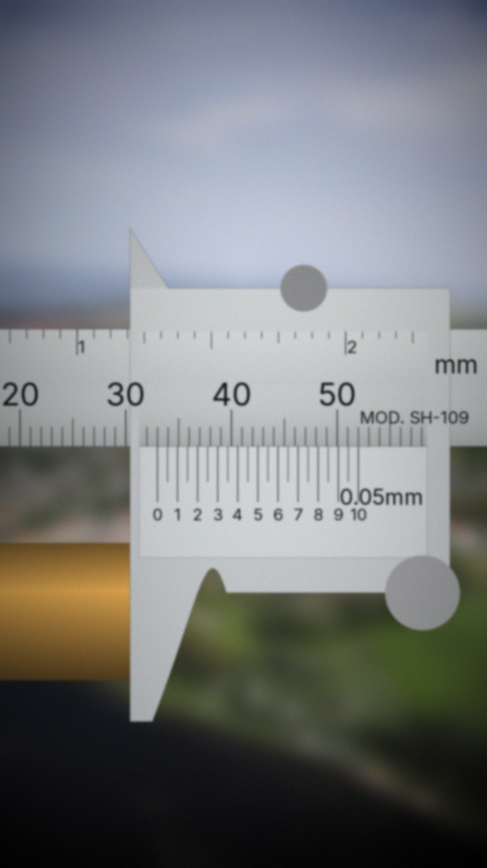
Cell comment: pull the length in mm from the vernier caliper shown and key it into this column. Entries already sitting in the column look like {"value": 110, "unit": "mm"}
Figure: {"value": 33.0, "unit": "mm"}
